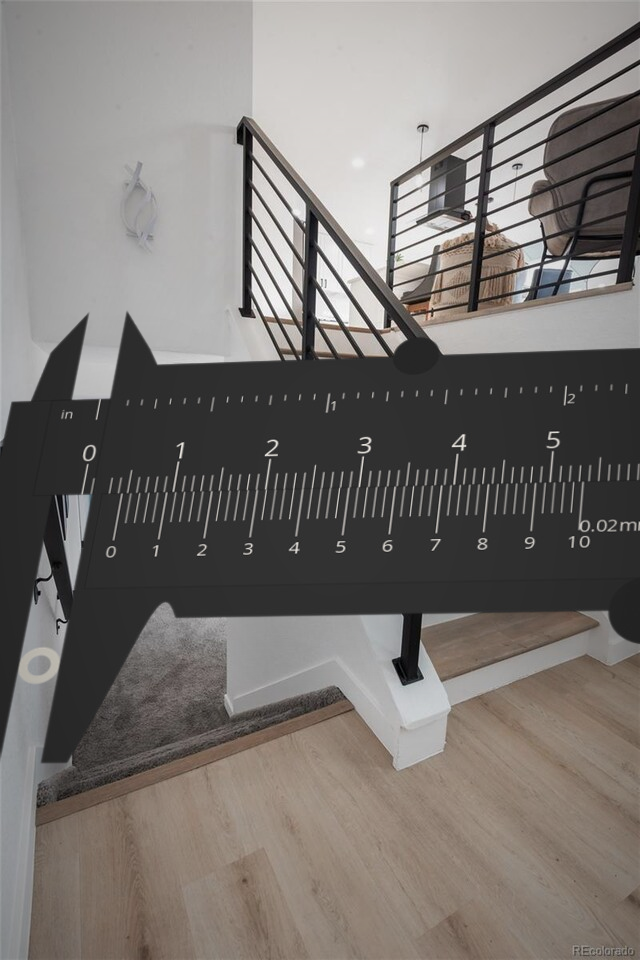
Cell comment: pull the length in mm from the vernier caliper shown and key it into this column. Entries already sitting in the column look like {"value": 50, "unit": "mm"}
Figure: {"value": 4.4, "unit": "mm"}
